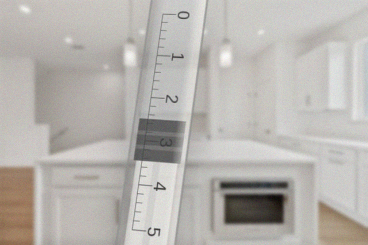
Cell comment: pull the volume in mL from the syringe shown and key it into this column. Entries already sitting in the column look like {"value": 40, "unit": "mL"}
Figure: {"value": 2.5, "unit": "mL"}
